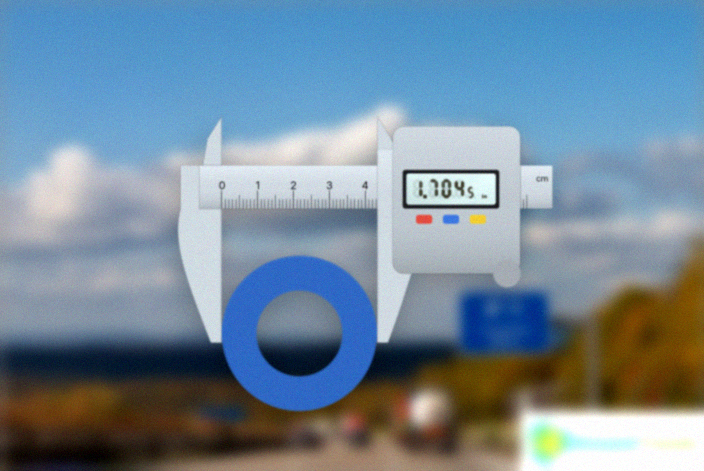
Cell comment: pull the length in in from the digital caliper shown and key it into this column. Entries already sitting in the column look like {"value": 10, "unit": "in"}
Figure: {"value": 1.7045, "unit": "in"}
